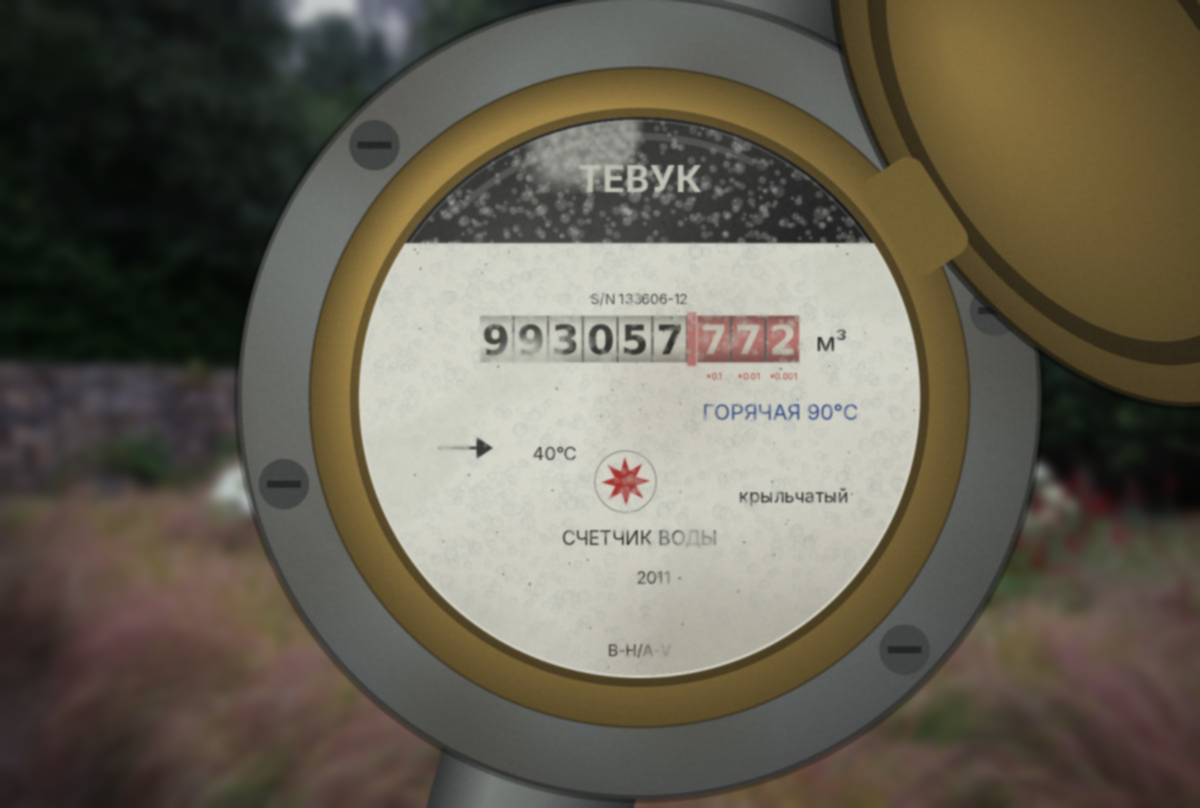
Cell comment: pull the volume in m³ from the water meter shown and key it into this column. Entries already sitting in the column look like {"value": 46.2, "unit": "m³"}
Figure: {"value": 993057.772, "unit": "m³"}
